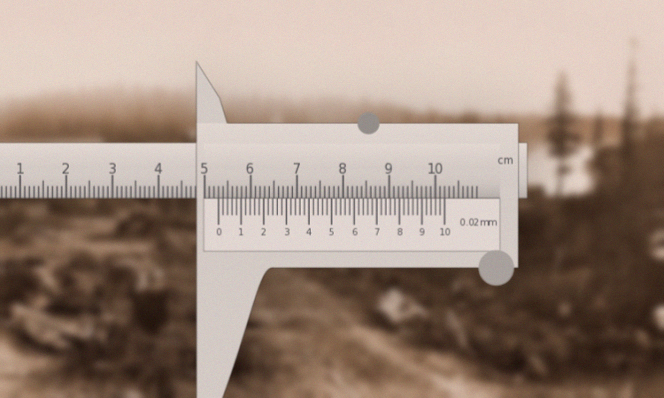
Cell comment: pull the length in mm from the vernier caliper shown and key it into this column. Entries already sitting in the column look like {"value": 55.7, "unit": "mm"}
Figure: {"value": 53.0, "unit": "mm"}
